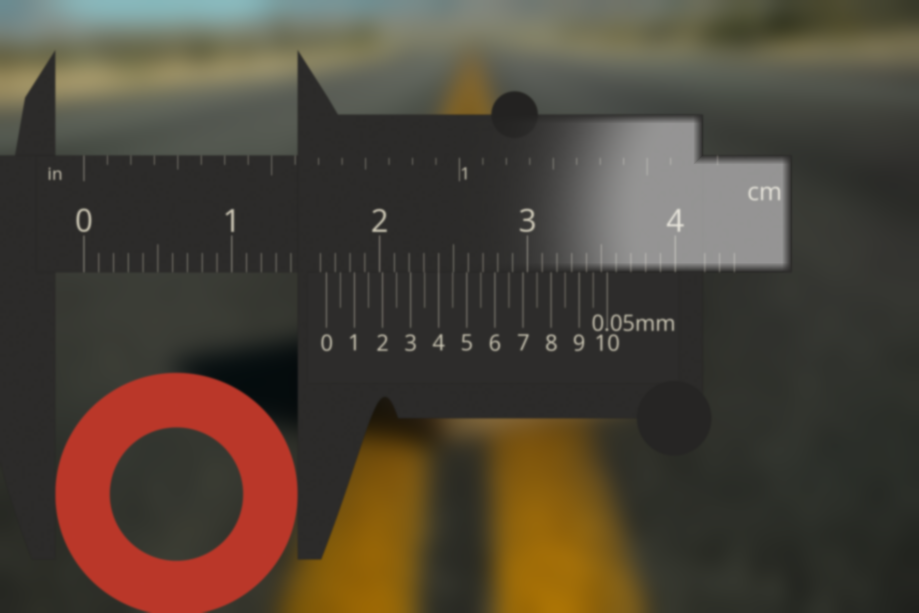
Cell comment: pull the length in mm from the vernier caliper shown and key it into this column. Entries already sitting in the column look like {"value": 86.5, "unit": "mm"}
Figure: {"value": 16.4, "unit": "mm"}
